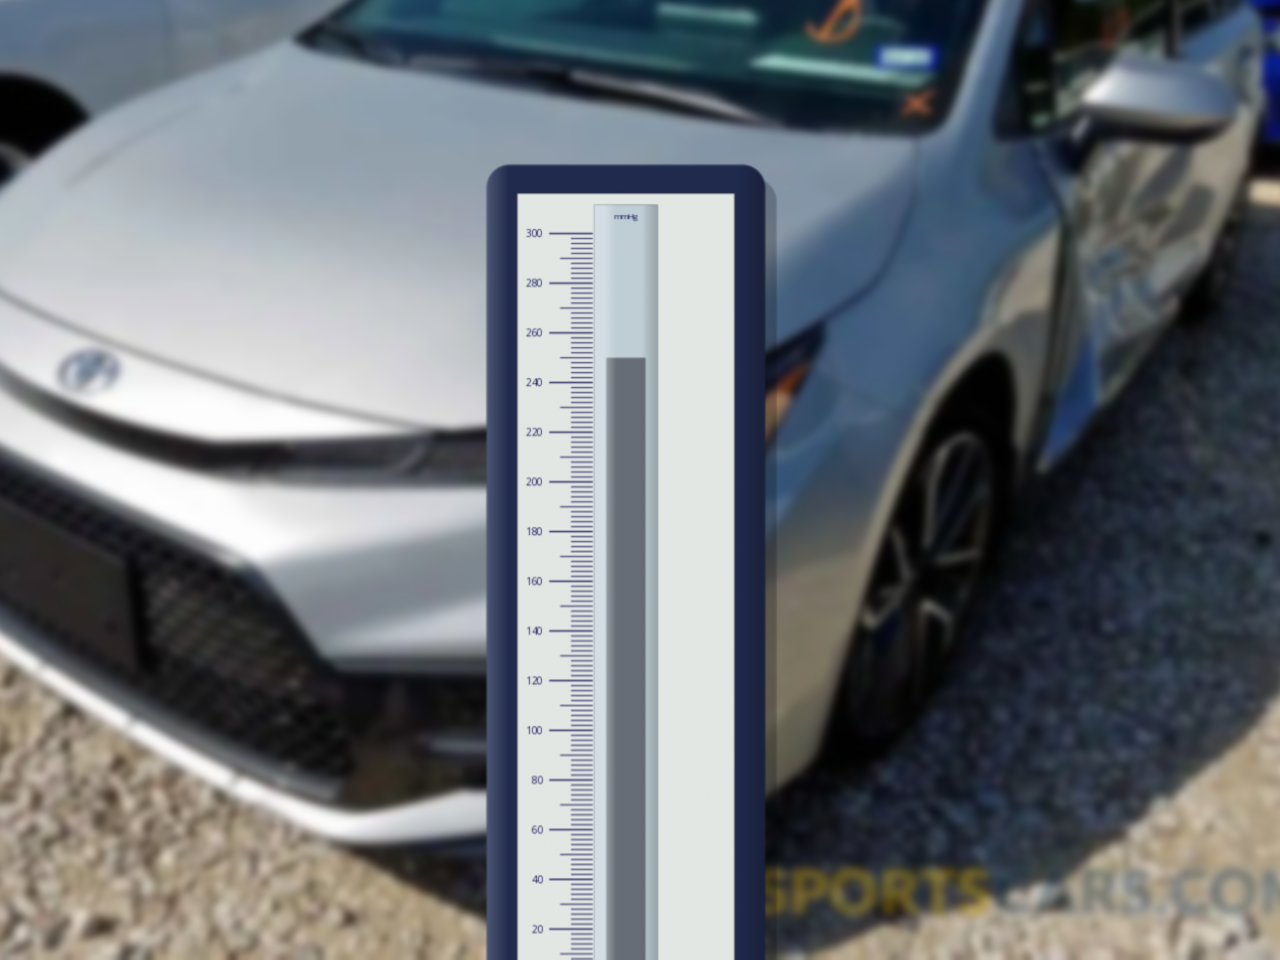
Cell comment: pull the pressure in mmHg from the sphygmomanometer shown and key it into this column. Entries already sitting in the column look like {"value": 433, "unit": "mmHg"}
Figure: {"value": 250, "unit": "mmHg"}
